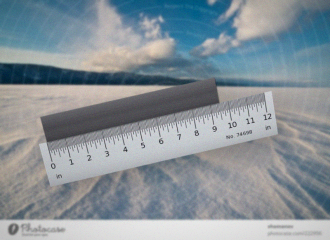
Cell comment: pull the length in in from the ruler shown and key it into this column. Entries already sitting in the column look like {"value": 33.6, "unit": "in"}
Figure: {"value": 9.5, "unit": "in"}
